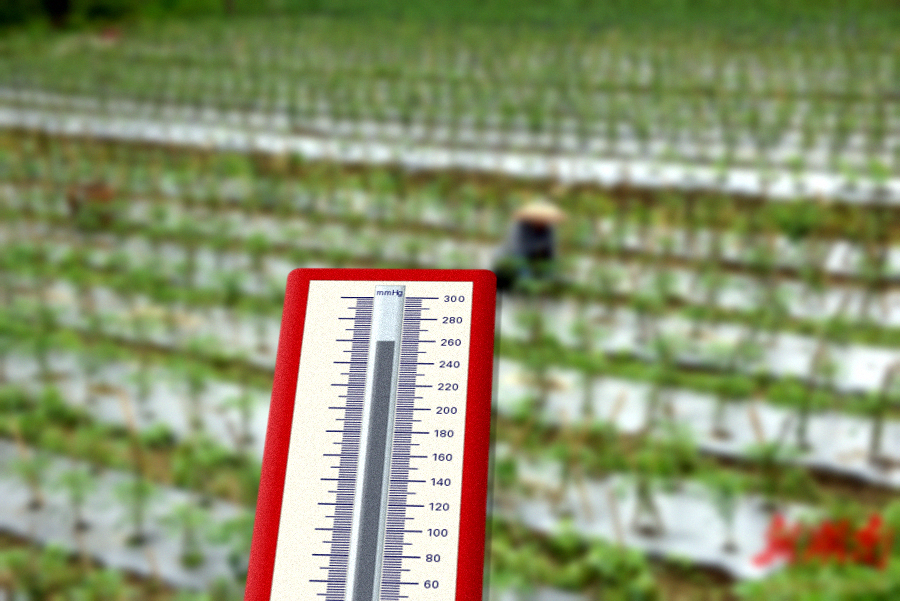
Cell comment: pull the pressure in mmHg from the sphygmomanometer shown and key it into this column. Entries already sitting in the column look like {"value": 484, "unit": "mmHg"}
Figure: {"value": 260, "unit": "mmHg"}
